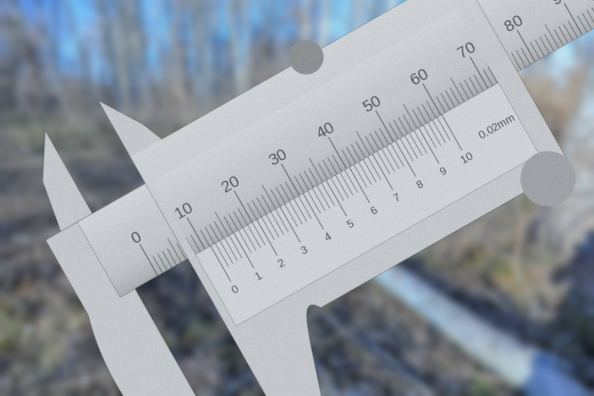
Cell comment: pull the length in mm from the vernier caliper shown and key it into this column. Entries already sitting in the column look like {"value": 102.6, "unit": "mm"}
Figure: {"value": 11.2, "unit": "mm"}
